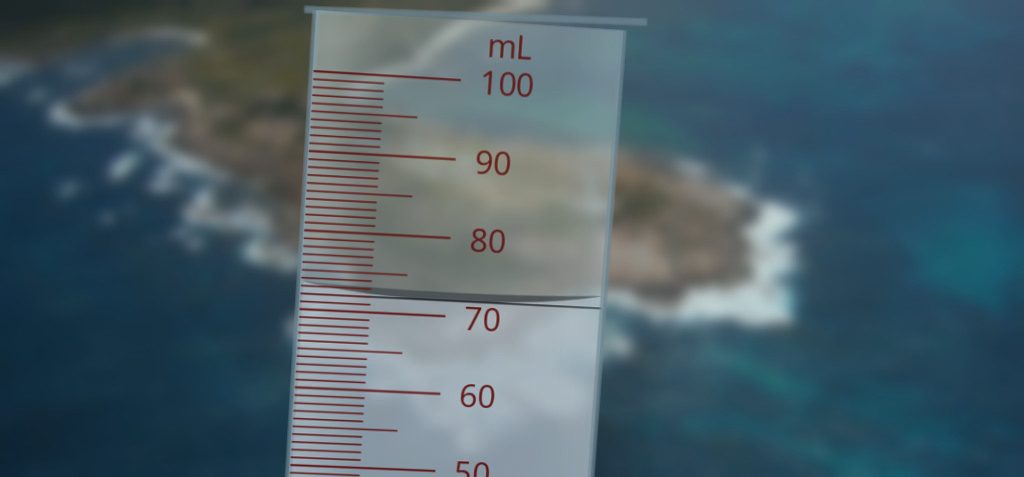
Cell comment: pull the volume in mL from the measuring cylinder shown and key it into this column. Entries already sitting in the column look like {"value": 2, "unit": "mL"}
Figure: {"value": 72, "unit": "mL"}
